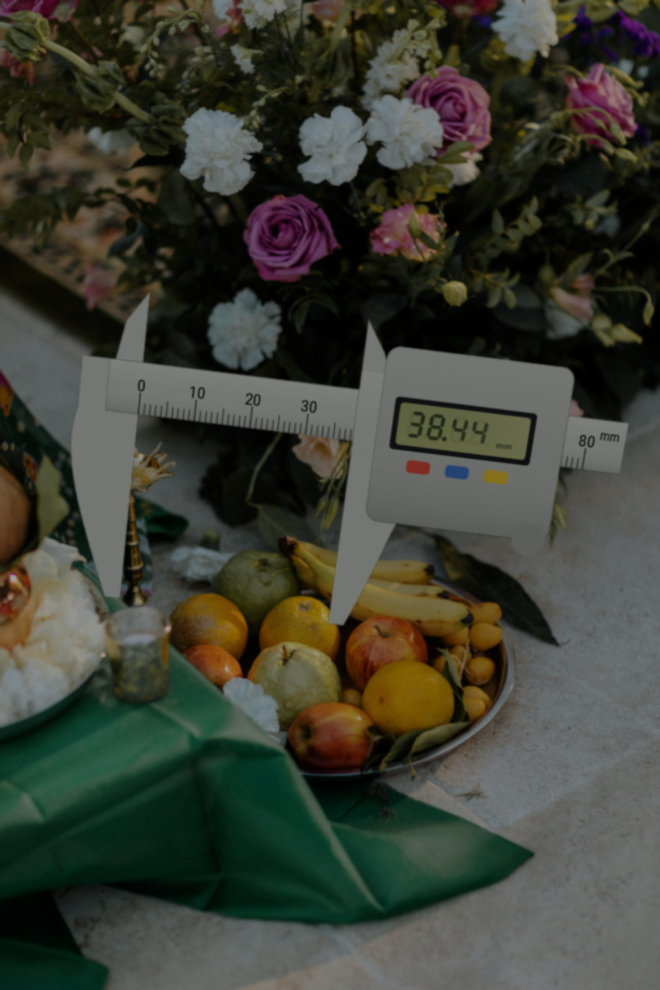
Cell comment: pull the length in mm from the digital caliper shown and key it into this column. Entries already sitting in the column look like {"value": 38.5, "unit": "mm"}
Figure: {"value": 38.44, "unit": "mm"}
